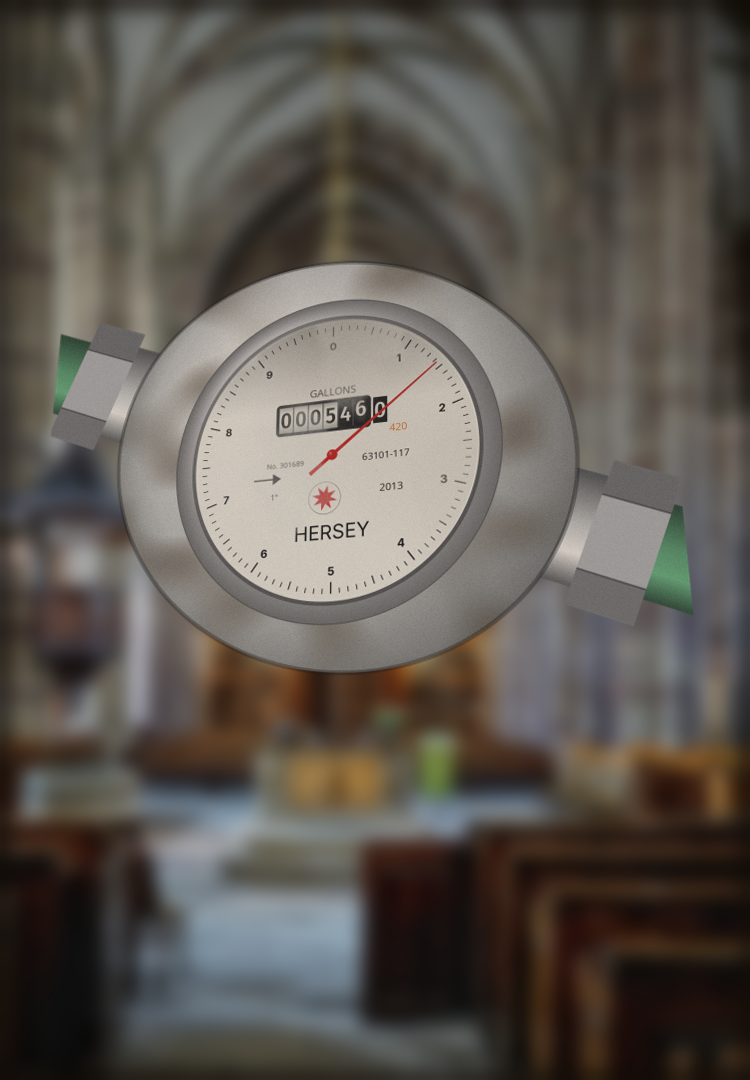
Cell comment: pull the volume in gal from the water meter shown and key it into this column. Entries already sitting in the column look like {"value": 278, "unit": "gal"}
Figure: {"value": 5461.4, "unit": "gal"}
